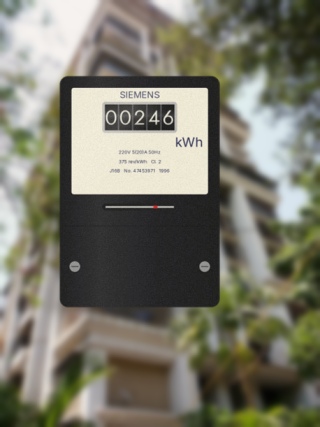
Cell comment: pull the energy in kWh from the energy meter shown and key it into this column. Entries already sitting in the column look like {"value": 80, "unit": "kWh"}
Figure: {"value": 246, "unit": "kWh"}
